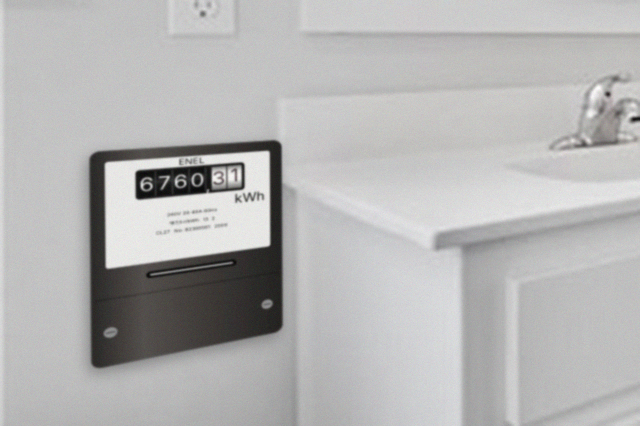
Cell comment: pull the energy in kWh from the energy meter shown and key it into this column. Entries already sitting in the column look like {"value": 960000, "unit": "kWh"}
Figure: {"value": 6760.31, "unit": "kWh"}
